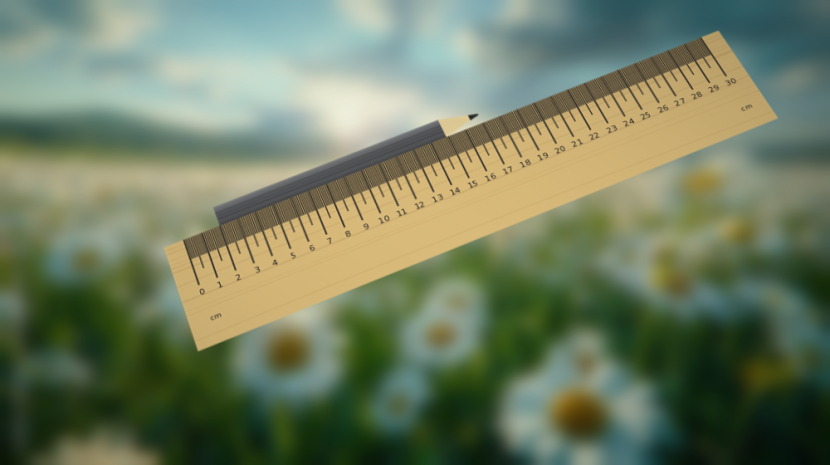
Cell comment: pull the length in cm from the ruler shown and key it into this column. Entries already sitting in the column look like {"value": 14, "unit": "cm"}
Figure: {"value": 15, "unit": "cm"}
